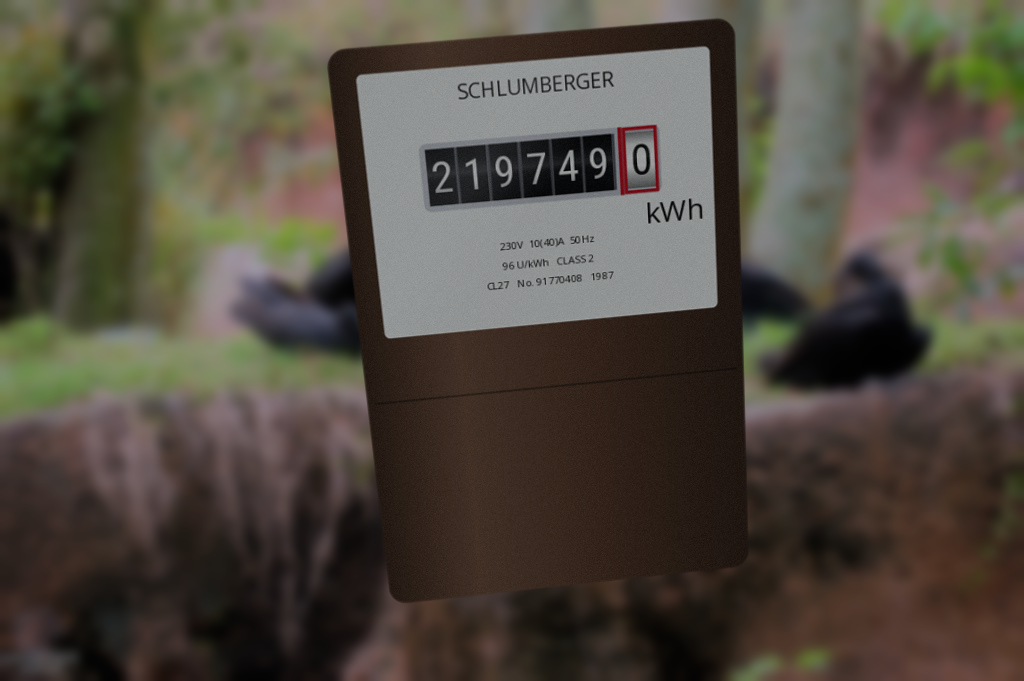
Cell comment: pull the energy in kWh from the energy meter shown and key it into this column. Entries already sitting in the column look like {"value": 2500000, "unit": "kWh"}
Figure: {"value": 219749.0, "unit": "kWh"}
